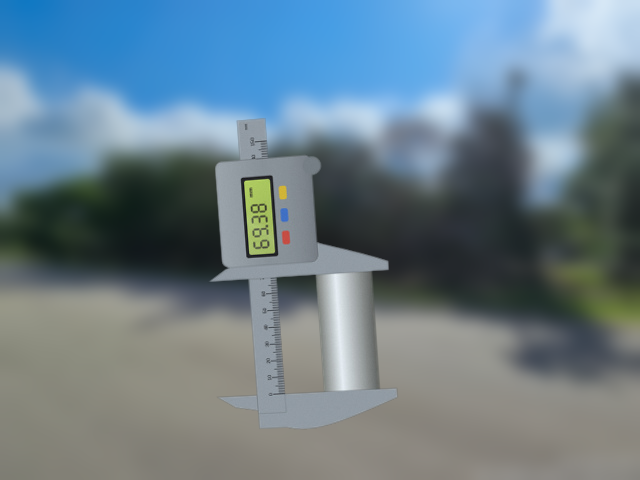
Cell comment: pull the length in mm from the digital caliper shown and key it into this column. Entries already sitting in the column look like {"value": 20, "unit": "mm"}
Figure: {"value": 69.38, "unit": "mm"}
